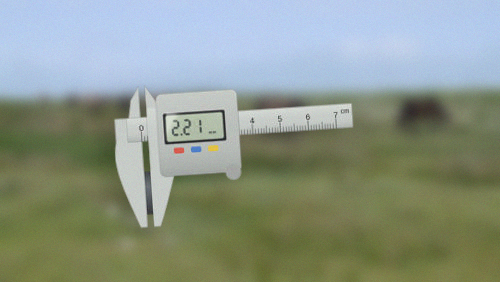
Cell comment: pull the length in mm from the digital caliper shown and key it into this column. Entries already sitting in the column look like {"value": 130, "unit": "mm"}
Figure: {"value": 2.21, "unit": "mm"}
